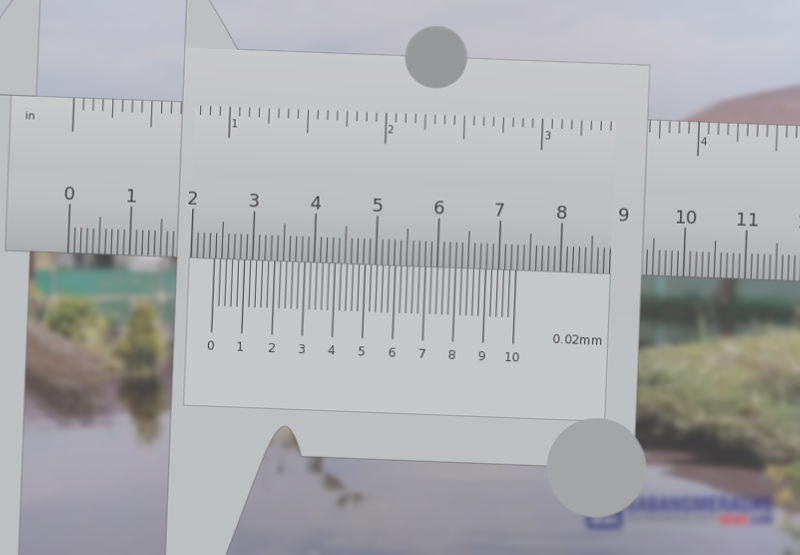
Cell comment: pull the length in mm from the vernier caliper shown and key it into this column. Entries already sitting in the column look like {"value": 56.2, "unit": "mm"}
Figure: {"value": 23.8, "unit": "mm"}
